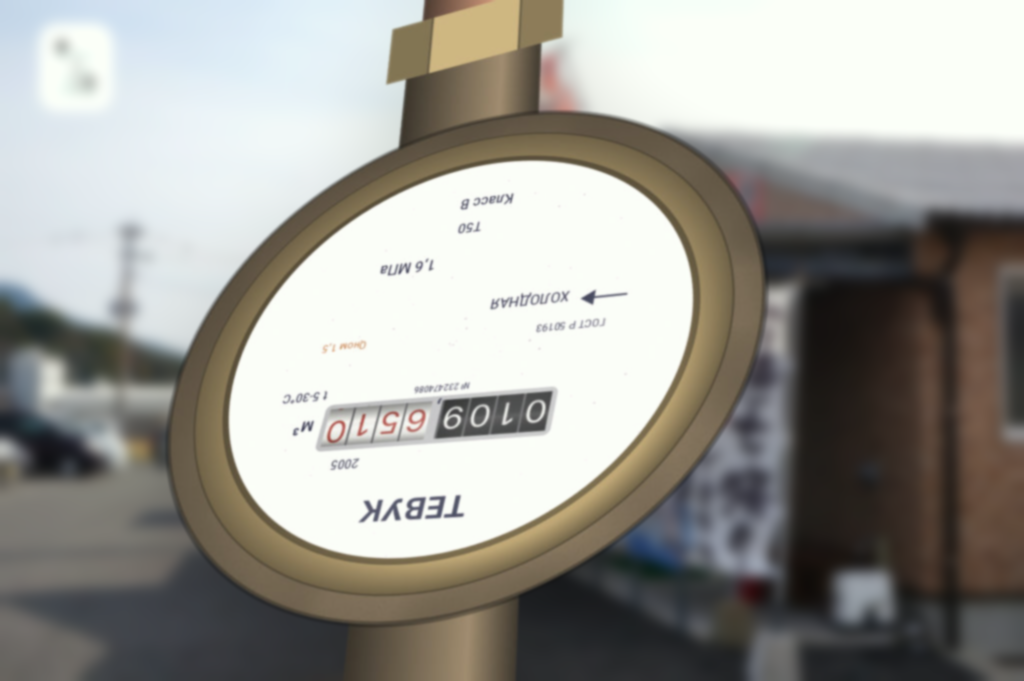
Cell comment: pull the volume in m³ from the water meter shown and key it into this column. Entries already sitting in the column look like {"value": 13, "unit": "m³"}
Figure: {"value": 109.6510, "unit": "m³"}
